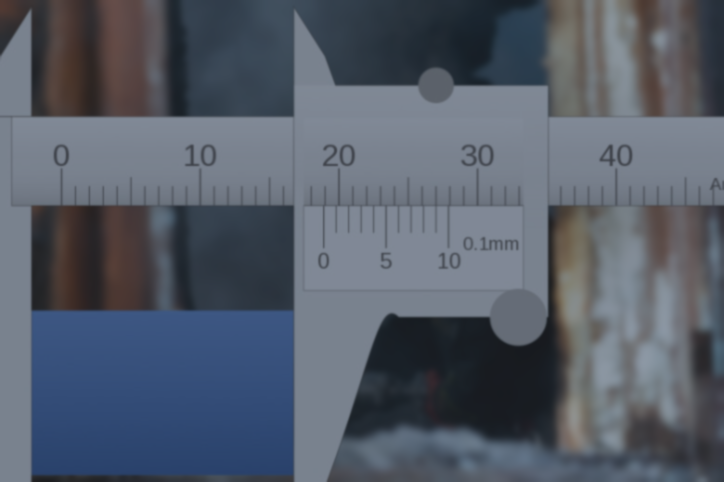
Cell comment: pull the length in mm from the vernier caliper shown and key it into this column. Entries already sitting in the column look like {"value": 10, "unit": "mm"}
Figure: {"value": 18.9, "unit": "mm"}
